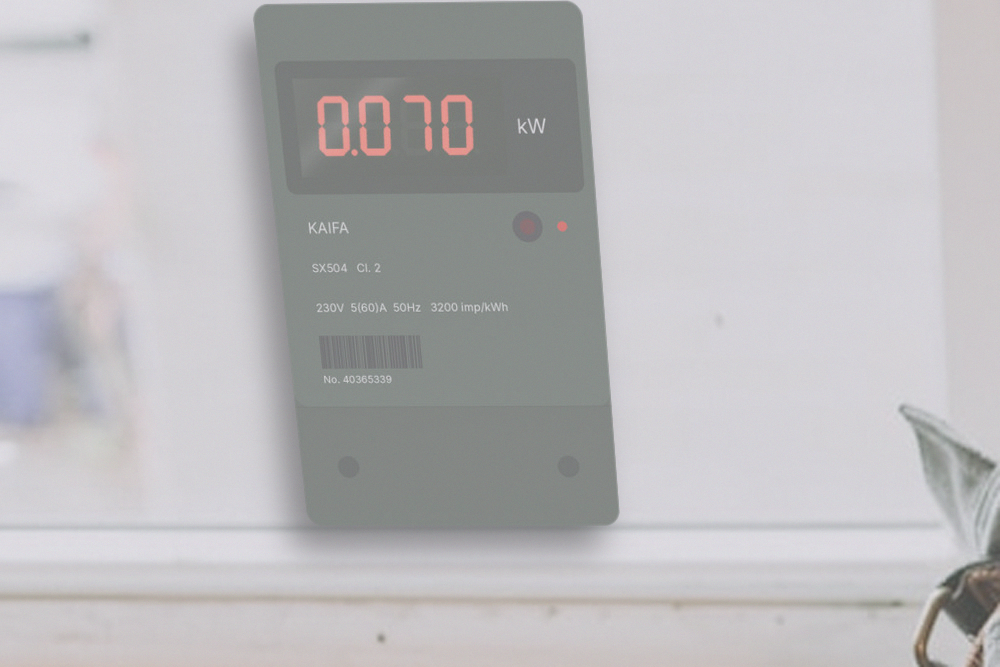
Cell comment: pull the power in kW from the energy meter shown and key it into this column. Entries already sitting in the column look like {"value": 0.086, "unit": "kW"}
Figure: {"value": 0.070, "unit": "kW"}
